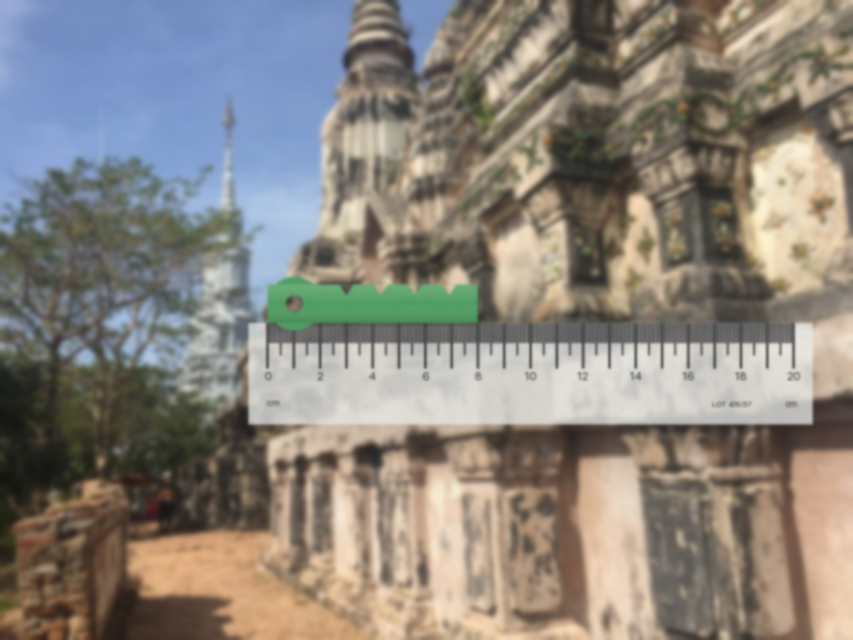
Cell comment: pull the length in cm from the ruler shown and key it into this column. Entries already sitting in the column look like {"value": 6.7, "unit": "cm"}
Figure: {"value": 8, "unit": "cm"}
